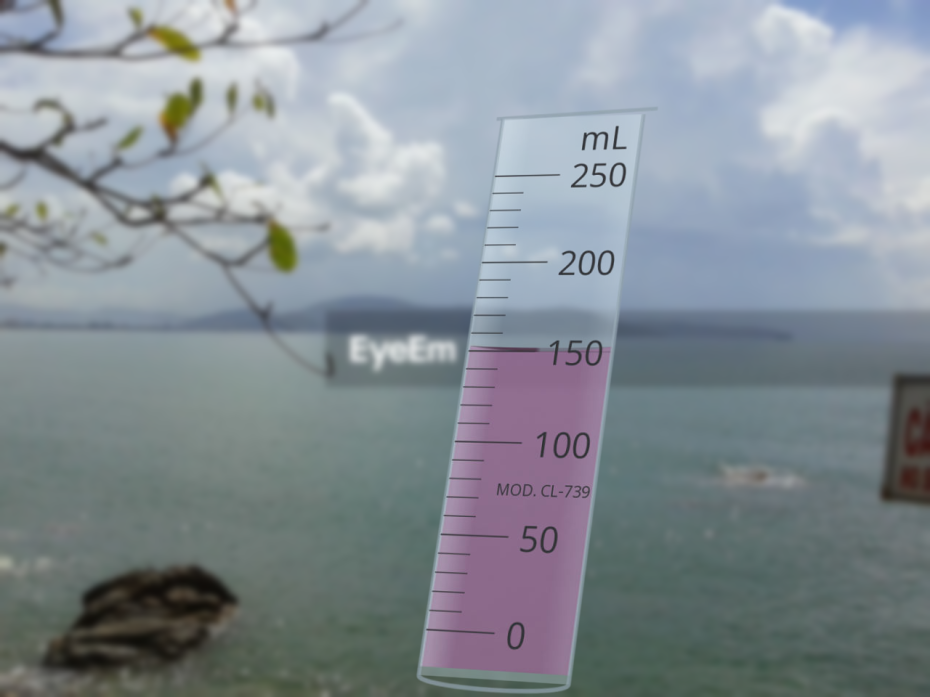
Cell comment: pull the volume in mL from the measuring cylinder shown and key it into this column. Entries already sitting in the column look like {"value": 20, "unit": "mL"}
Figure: {"value": 150, "unit": "mL"}
